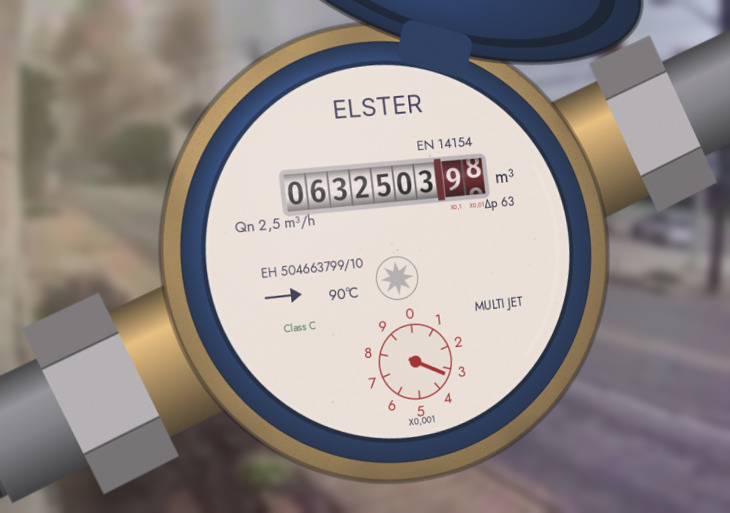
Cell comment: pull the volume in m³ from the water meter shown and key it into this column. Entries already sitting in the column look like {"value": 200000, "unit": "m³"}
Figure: {"value": 632503.983, "unit": "m³"}
